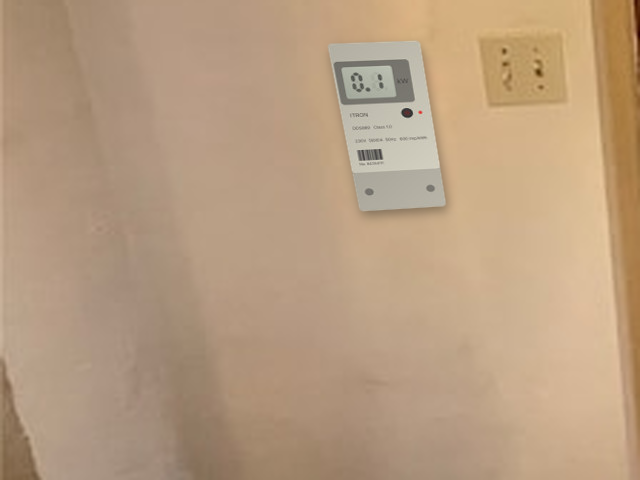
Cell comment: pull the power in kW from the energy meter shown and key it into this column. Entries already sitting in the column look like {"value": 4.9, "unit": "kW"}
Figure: {"value": 0.1, "unit": "kW"}
